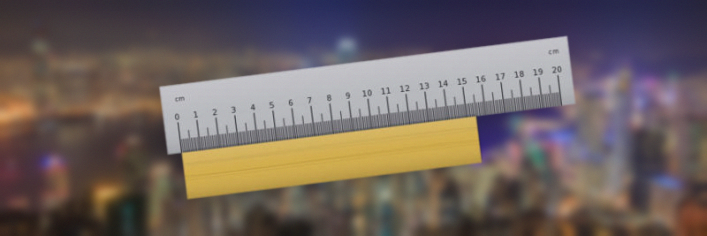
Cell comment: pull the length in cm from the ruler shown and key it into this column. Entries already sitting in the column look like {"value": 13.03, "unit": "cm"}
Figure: {"value": 15.5, "unit": "cm"}
